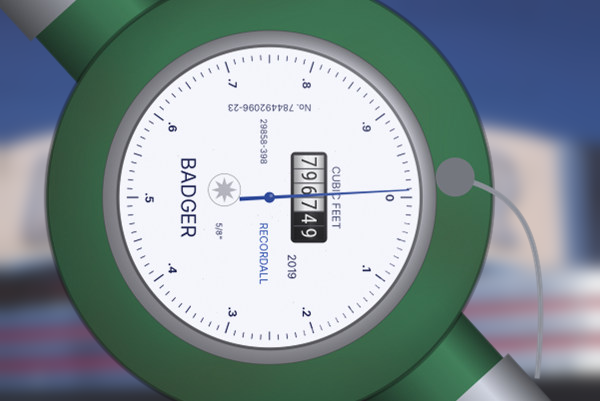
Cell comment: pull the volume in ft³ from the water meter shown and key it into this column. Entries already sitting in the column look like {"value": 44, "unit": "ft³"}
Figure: {"value": 796748.99, "unit": "ft³"}
